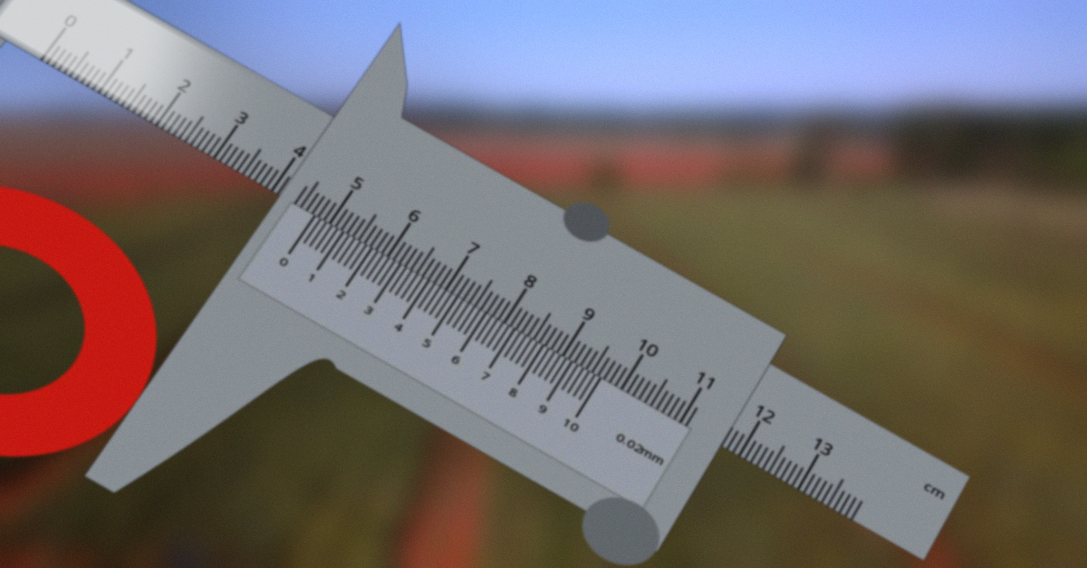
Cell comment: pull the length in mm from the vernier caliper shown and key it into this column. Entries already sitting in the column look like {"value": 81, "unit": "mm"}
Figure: {"value": 47.5, "unit": "mm"}
